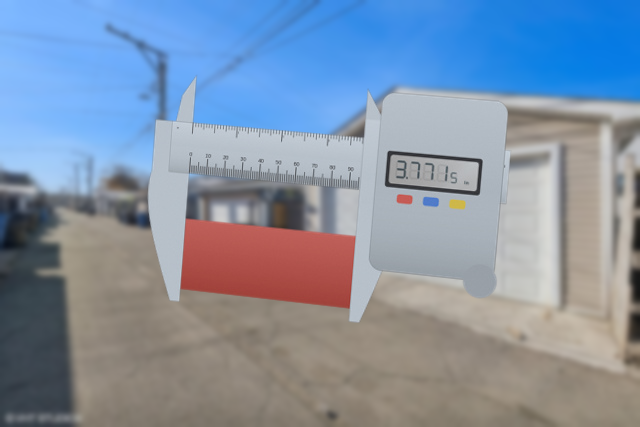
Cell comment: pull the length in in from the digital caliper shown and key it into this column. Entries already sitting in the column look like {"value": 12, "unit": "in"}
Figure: {"value": 3.7715, "unit": "in"}
